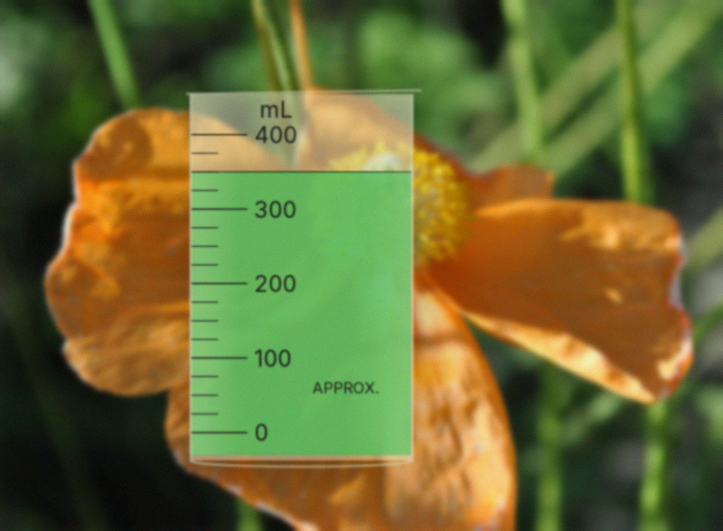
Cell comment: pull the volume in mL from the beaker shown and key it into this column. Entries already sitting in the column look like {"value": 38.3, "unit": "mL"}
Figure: {"value": 350, "unit": "mL"}
